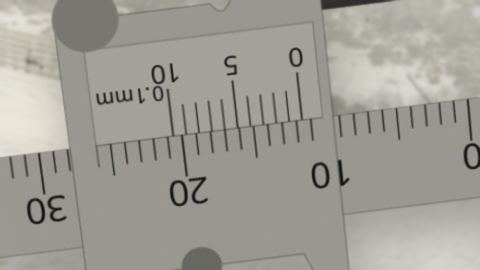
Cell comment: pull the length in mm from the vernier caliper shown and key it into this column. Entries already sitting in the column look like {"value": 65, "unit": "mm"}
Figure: {"value": 11.6, "unit": "mm"}
